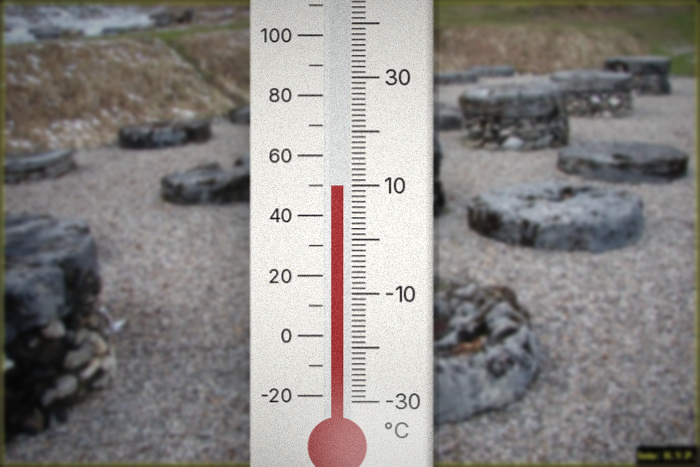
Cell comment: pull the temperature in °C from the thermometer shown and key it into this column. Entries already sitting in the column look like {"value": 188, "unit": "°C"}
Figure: {"value": 10, "unit": "°C"}
